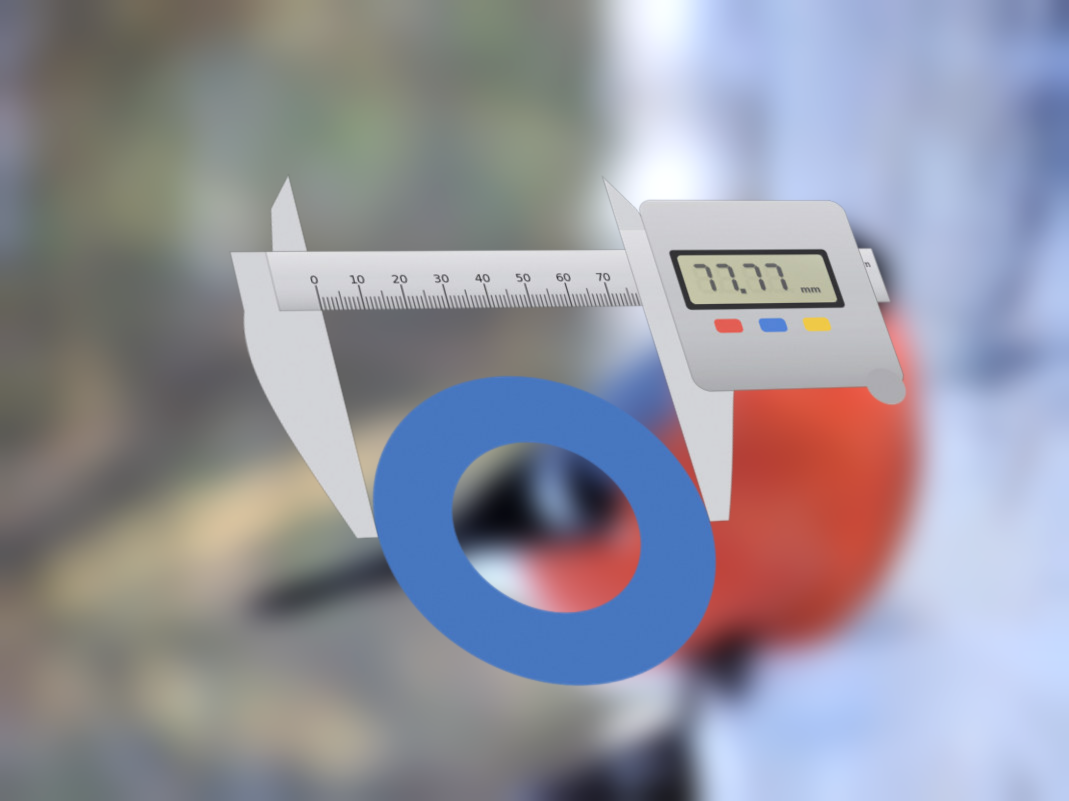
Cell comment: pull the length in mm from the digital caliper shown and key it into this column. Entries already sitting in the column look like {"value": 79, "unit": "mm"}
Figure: {"value": 77.77, "unit": "mm"}
